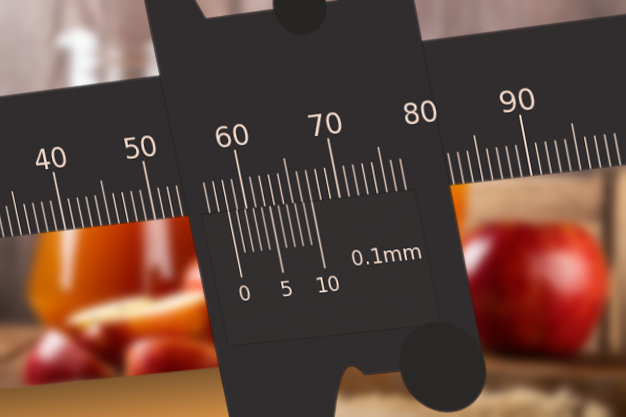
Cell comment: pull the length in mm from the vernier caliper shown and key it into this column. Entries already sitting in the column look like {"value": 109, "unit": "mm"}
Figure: {"value": 58.0, "unit": "mm"}
